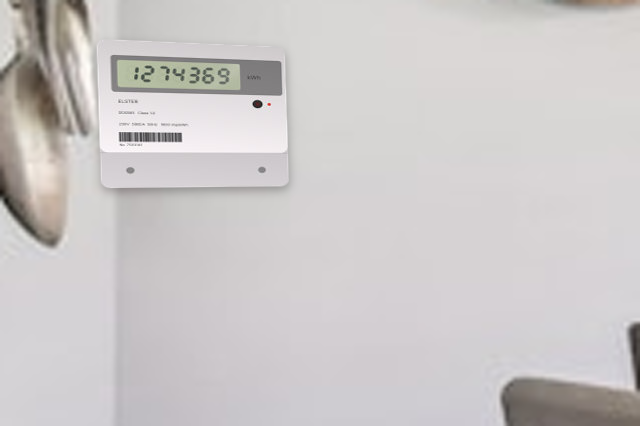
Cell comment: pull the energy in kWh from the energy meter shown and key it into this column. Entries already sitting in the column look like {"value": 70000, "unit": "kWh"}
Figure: {"value": 1274369, "unit": "kWh"}
